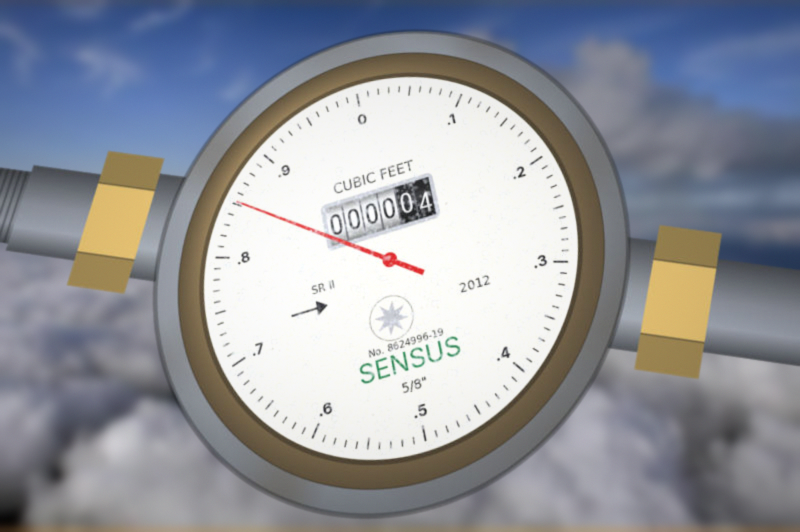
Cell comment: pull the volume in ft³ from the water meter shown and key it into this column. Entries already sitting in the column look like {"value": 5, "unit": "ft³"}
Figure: {"value": 3.85, "unit": "ft³"}
